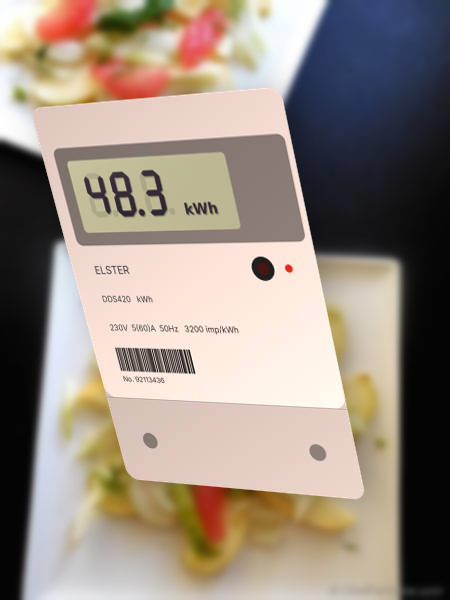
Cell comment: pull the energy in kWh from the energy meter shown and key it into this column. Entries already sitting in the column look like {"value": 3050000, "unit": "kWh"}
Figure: {"value": 48.3, "unit": "kWh"}
